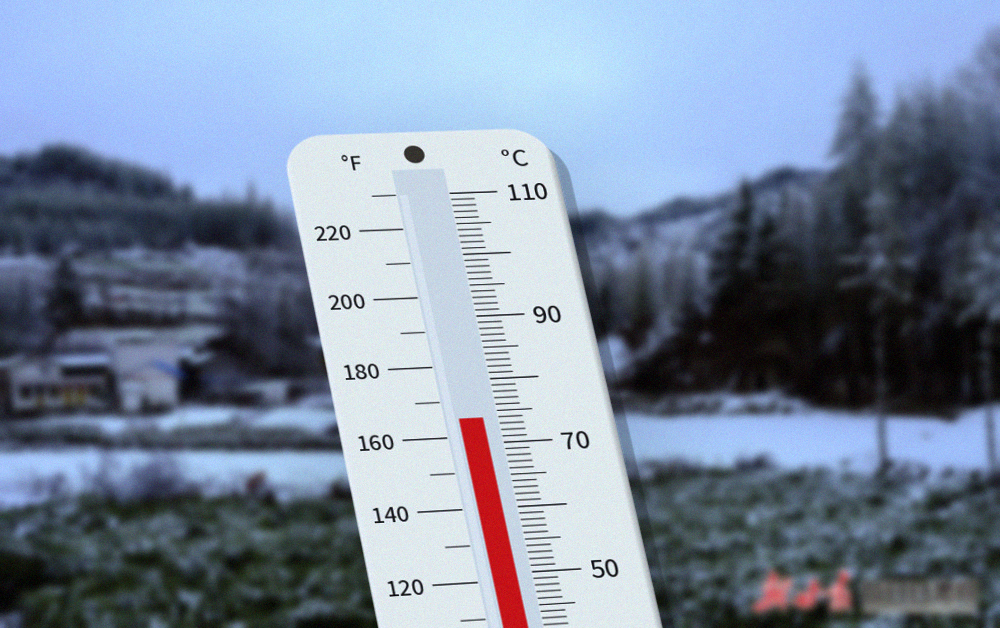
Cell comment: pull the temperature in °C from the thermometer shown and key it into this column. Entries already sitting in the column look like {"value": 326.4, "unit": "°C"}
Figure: {"value": 74, "unit": "°C"}
